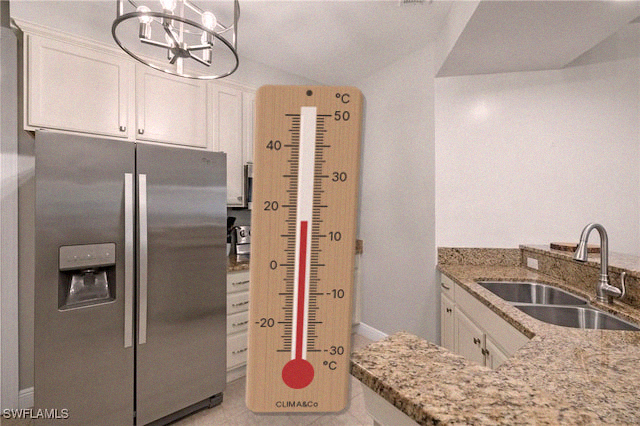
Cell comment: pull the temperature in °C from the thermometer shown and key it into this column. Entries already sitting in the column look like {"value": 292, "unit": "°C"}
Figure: {"value": 15, "unit": "°C"}
